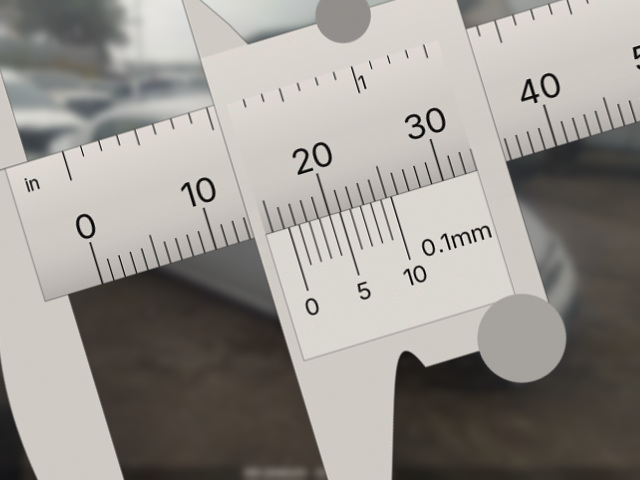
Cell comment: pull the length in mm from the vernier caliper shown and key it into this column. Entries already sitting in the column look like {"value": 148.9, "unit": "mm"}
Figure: {"value": 16.4, "unit": "mm"}
